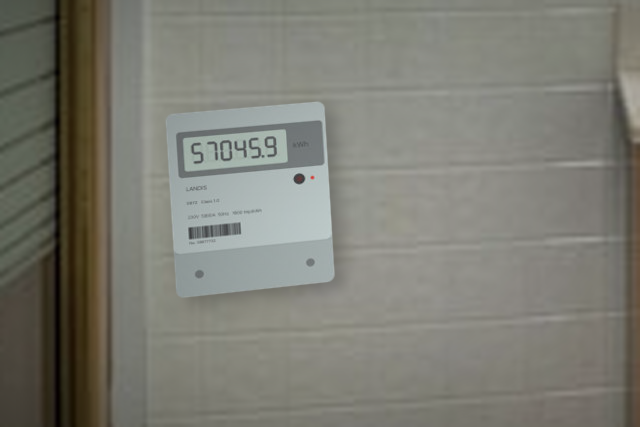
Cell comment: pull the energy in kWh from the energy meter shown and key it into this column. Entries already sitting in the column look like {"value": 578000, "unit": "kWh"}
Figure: {"value": 57045.9, "unit": "kWh"}
